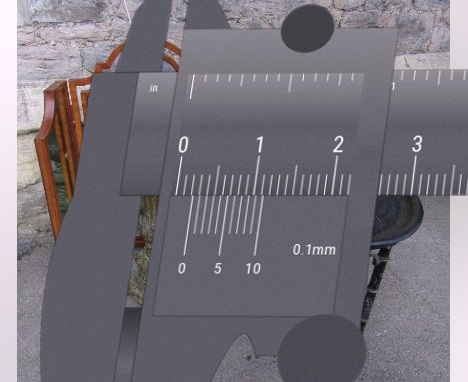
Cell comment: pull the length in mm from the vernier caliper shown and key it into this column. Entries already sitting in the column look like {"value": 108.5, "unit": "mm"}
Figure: {"value": 2.2, "unit": "mm"}
